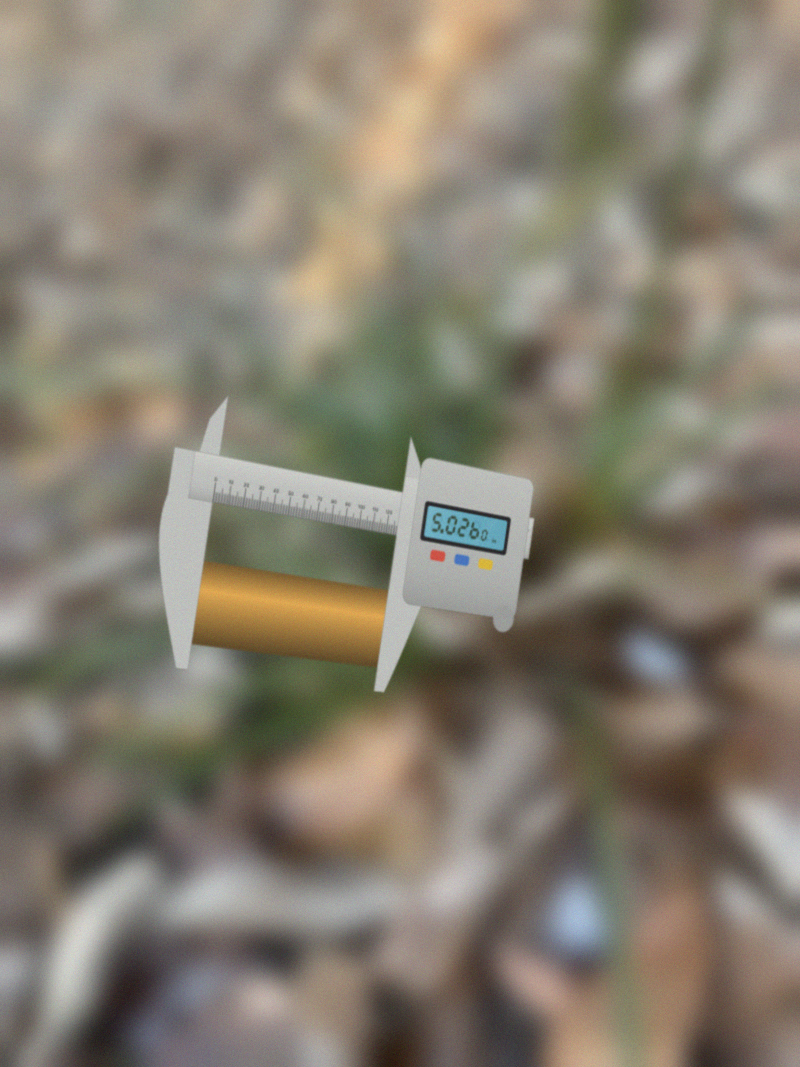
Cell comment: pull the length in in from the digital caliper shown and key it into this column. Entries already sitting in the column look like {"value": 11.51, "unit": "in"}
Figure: {"value": 5.0260, "unit": "in"}
